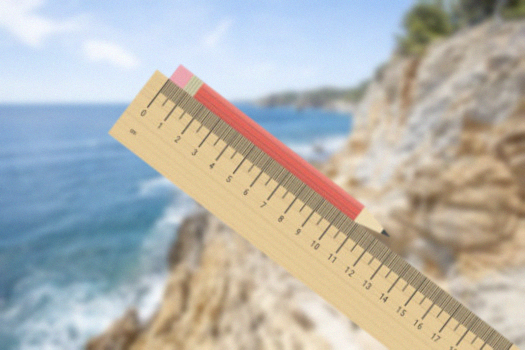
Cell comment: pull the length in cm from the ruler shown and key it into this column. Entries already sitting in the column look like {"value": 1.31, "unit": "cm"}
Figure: {"value": 12.5, "unit": "cm"}
